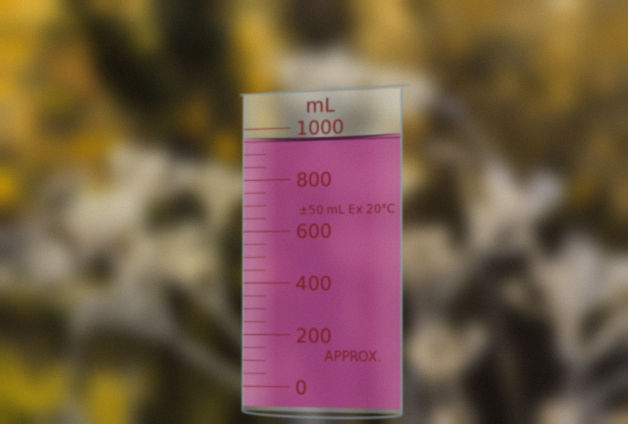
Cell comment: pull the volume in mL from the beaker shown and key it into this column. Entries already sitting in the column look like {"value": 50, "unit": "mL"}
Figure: {"value": 950, "unit": "mL"}
